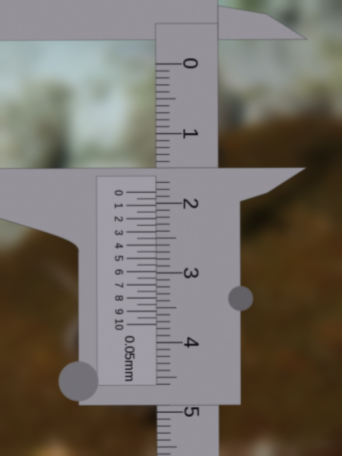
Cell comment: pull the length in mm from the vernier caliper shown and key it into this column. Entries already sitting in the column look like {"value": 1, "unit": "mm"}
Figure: {"value": 18.4, "unit": "mm"}
